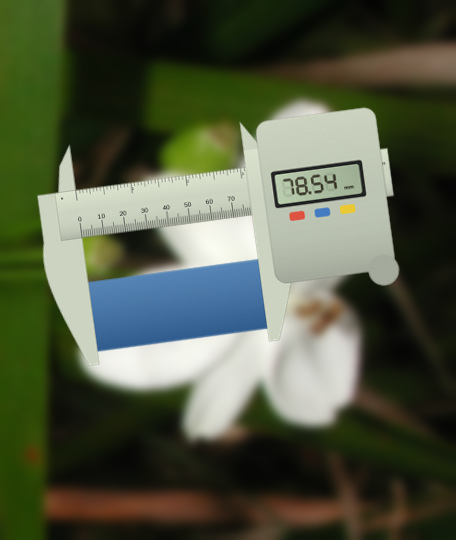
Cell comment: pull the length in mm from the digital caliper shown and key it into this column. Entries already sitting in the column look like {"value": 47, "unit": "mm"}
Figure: {"value": 78.54, "unit": "mm"}
